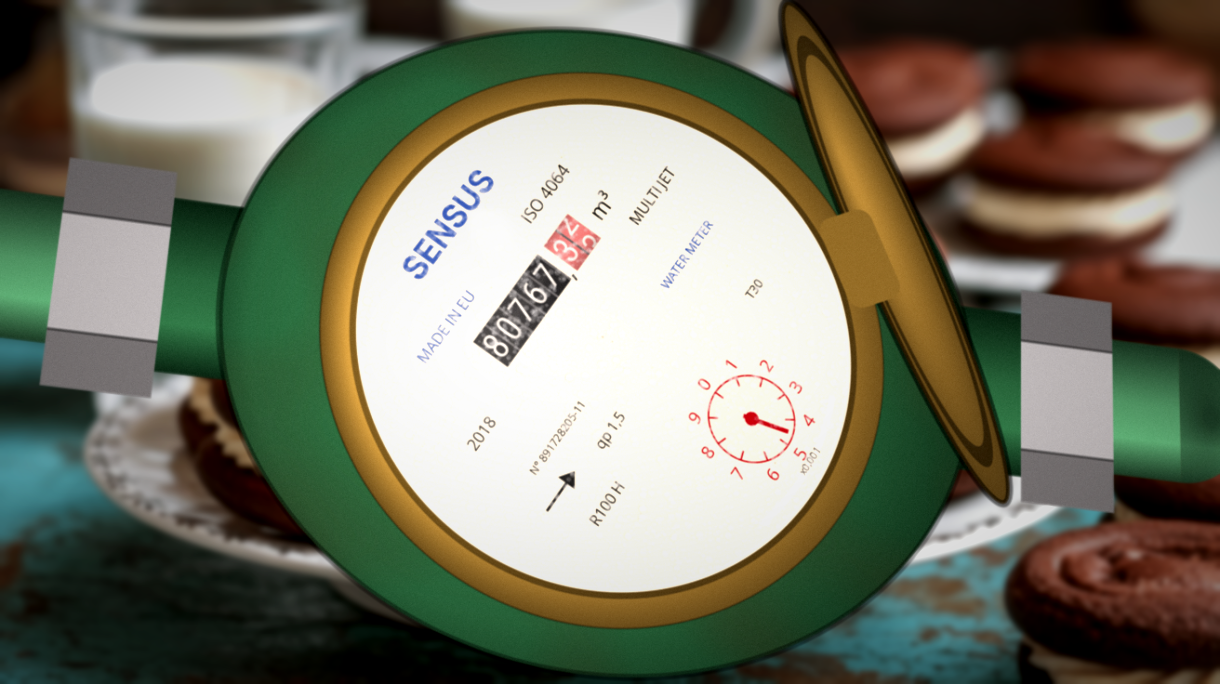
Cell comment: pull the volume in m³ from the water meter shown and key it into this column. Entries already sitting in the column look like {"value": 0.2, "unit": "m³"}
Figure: {"value": 80767.324, "unit": "m³"}
